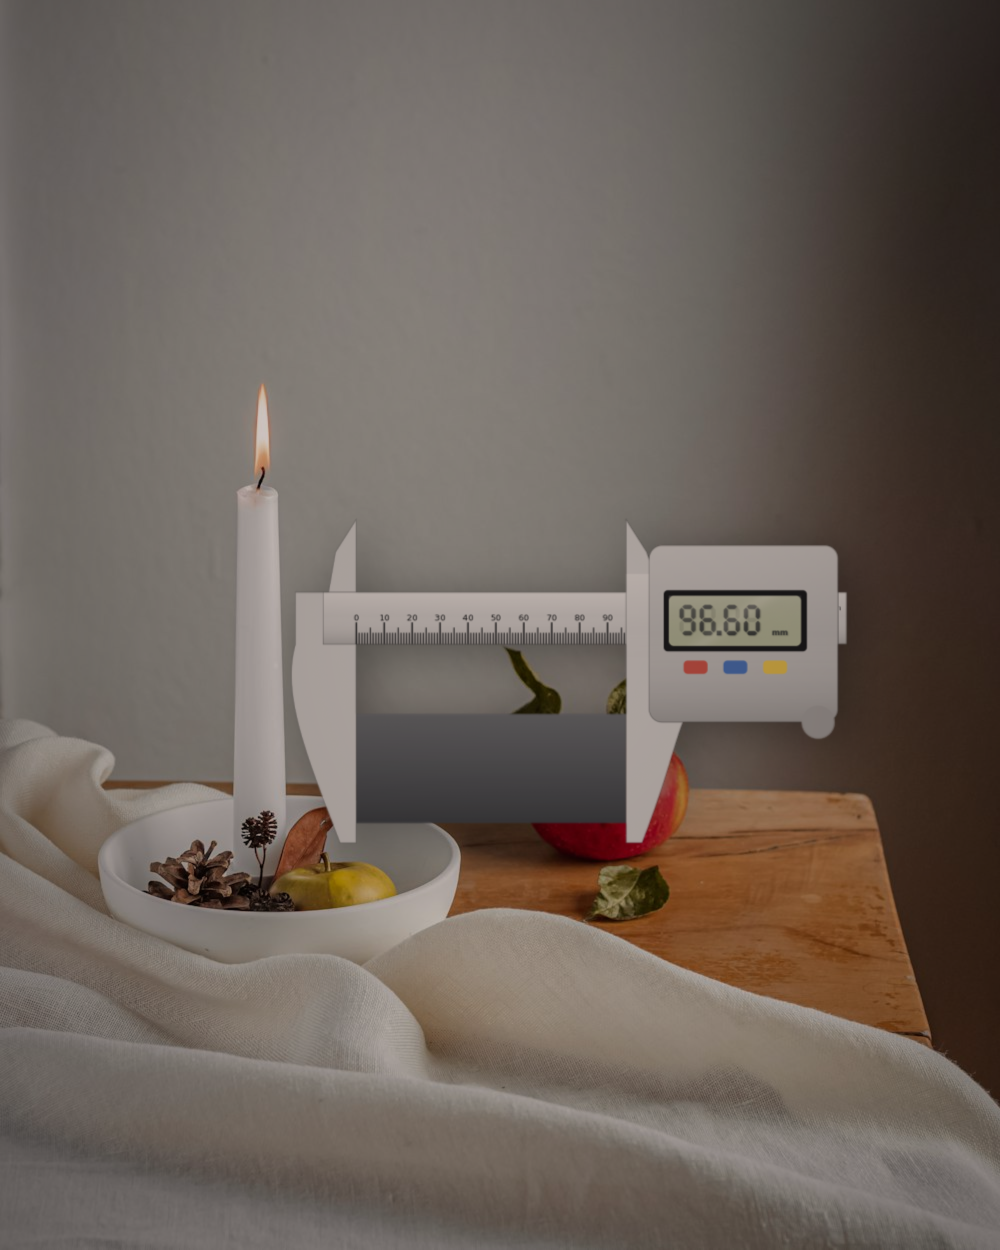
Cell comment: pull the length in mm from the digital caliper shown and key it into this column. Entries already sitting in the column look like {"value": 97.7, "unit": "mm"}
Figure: {"value": 96.60, "unit": "mm"}
